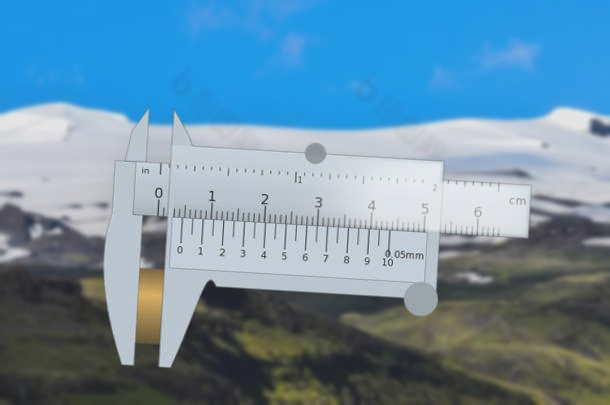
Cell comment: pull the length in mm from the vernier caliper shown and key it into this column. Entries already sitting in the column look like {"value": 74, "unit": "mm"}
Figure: {"value": 4.6, "unit": "mm"}
